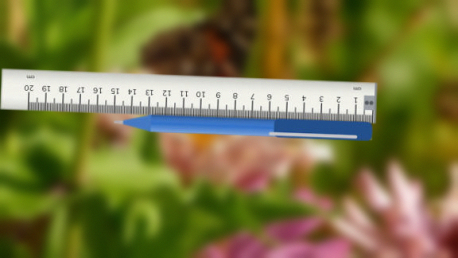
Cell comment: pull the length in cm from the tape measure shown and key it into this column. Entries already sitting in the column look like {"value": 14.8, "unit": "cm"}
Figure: {"value": 15, "unit": "cm"}
